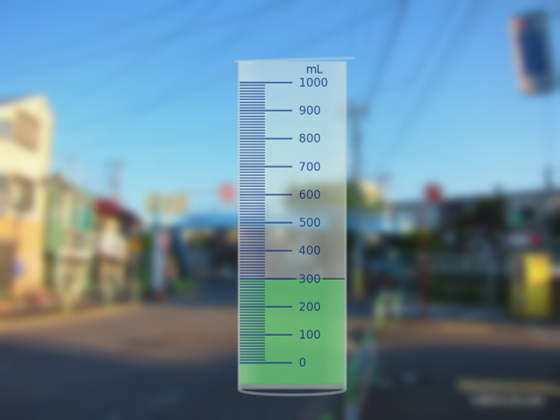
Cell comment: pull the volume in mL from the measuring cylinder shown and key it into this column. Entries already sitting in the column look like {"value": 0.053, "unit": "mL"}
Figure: {"value": 300, "unit": "mL"}
